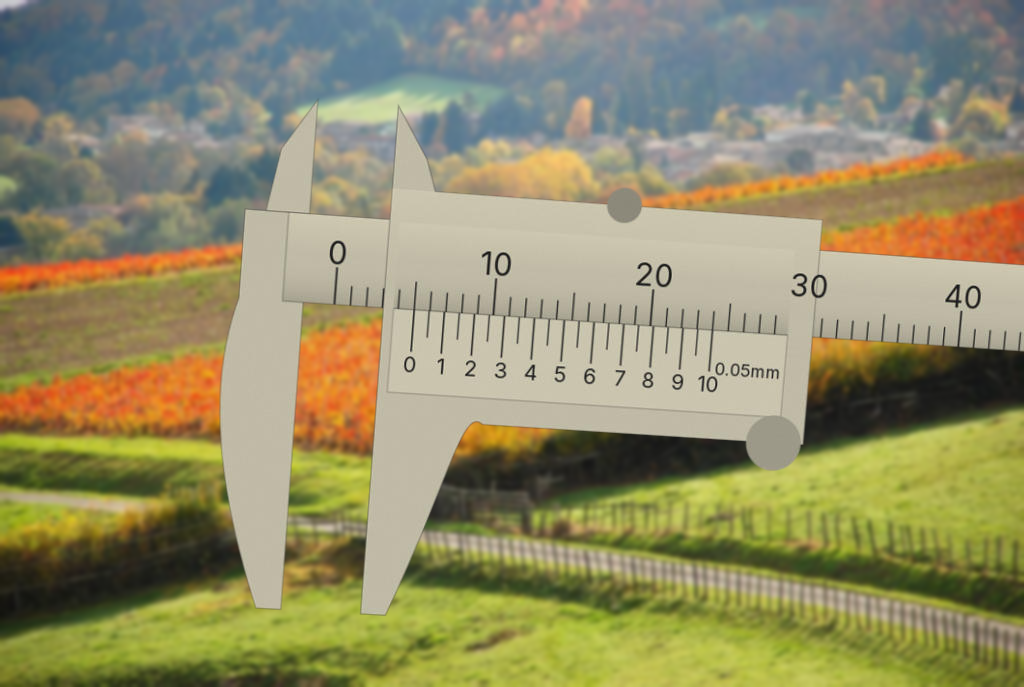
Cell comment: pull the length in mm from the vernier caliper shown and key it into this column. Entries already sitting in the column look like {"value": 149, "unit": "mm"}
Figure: {"value": 5.0, "unit": "mm"}
